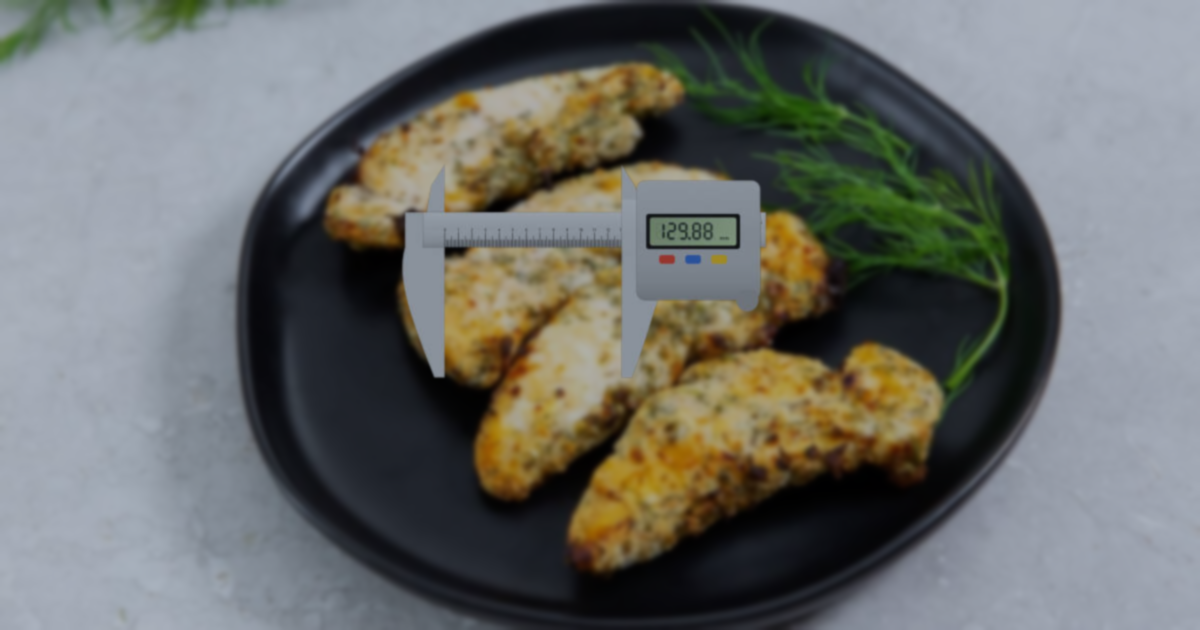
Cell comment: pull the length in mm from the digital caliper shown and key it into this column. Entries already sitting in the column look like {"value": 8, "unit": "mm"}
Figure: {"value": 129.88, "unit": "mm"}
